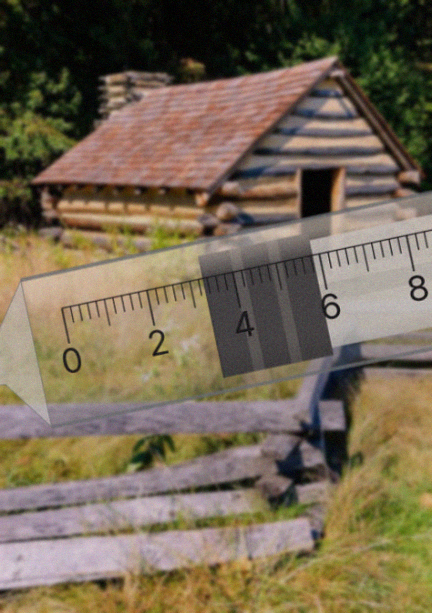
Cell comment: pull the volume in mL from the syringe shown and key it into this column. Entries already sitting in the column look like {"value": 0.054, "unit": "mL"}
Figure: {"value": 3.3, "unit": "mL"}
